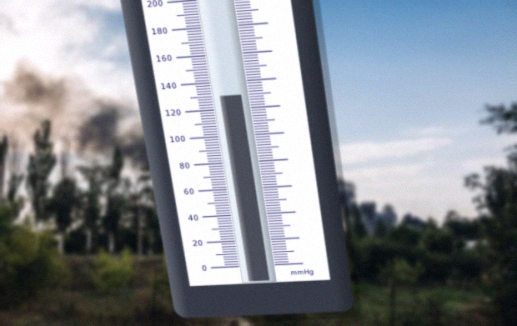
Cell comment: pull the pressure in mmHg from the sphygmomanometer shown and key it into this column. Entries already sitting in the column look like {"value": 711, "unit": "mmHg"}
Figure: {"value": 130, "unit": "mmHg"}
